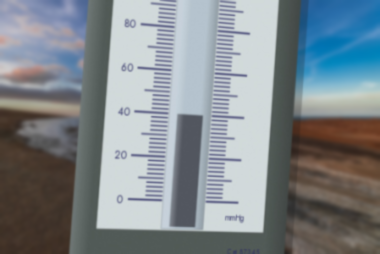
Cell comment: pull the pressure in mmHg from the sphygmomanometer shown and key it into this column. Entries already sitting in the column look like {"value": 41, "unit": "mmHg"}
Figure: {"value": 40, "unit": "mmHg"}
